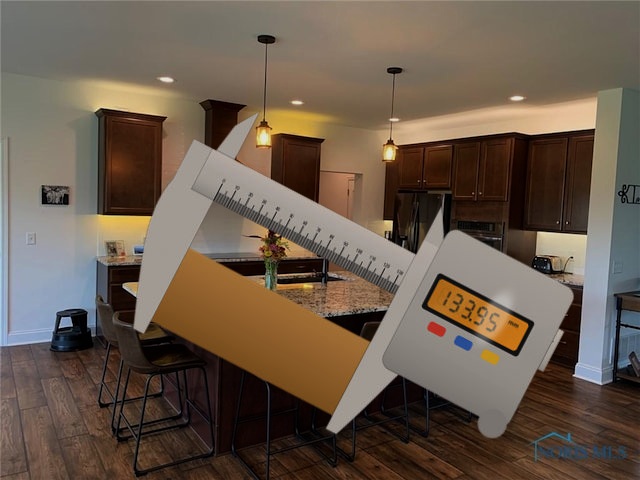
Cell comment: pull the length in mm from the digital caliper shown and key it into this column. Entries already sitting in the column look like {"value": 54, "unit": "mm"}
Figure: {"value": 133.95, "unit": "mm"}
